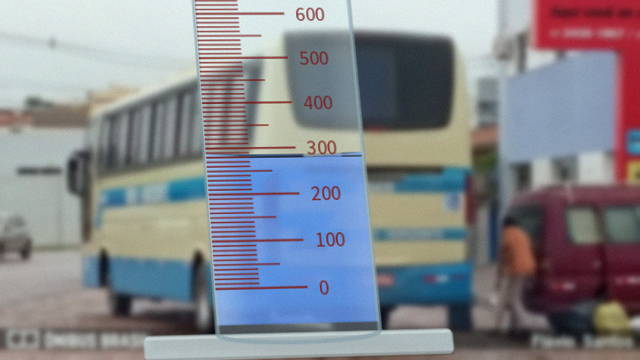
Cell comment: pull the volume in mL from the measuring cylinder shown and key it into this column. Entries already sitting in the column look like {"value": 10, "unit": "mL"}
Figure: {"value": 280, "unit": "mL"}
